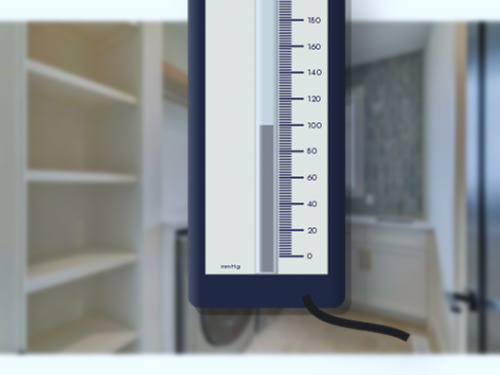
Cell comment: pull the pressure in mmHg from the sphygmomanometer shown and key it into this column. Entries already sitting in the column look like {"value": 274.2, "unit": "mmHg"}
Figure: {"value": 100, "unit": "mmHg"}
